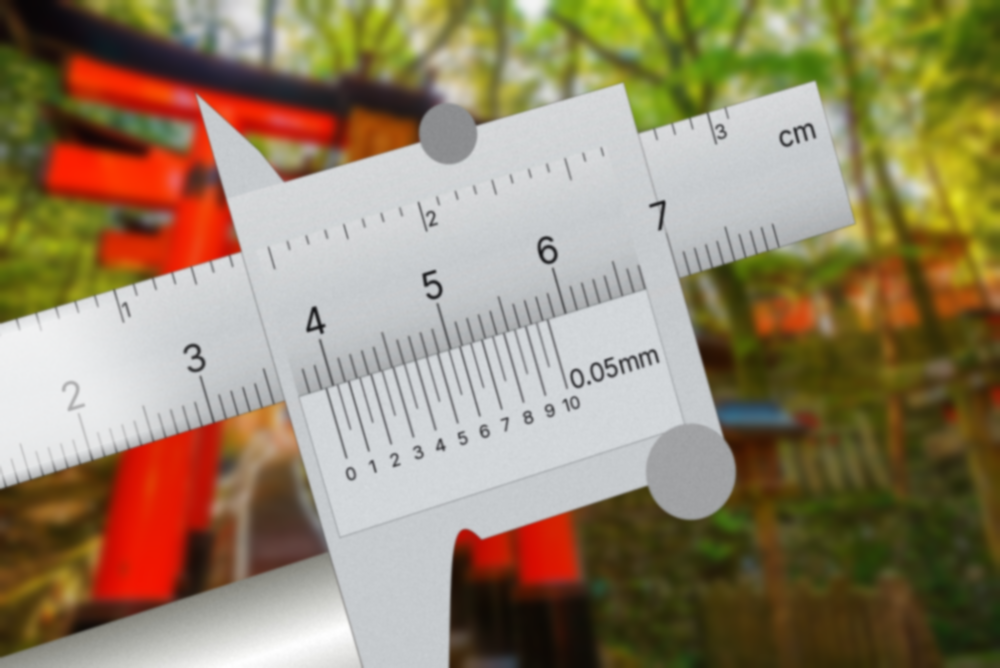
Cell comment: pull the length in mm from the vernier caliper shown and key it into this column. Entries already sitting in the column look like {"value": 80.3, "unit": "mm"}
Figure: {"value": 39.4, "unit": "mm"}
